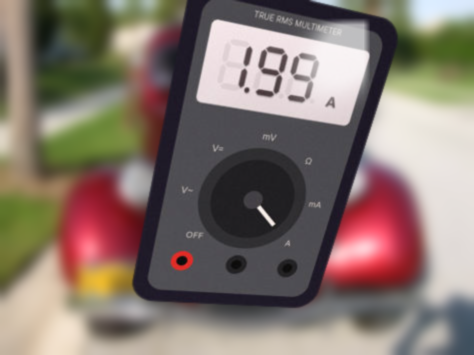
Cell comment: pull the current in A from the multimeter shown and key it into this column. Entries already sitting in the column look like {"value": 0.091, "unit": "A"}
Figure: {"value": 1.99, "unit": "A"}
